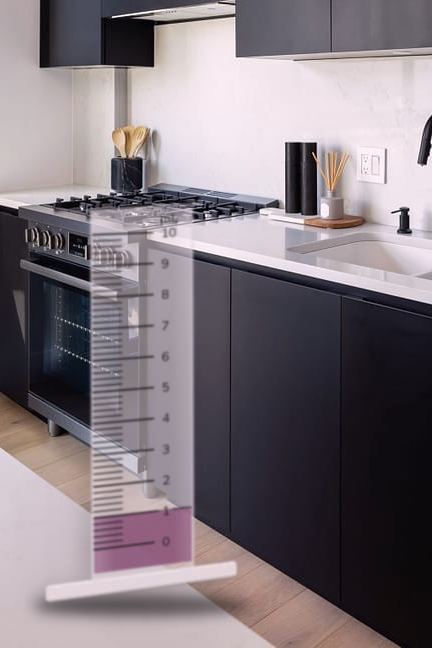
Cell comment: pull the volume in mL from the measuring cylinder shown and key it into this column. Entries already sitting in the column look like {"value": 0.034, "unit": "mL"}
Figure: {"value": 1, "unit": "mL"}
